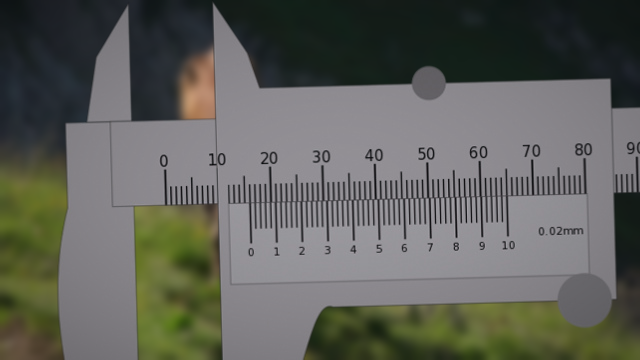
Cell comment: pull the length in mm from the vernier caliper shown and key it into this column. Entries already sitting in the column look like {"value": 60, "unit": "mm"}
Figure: {"value": 16.0, "unit": "mm"}
